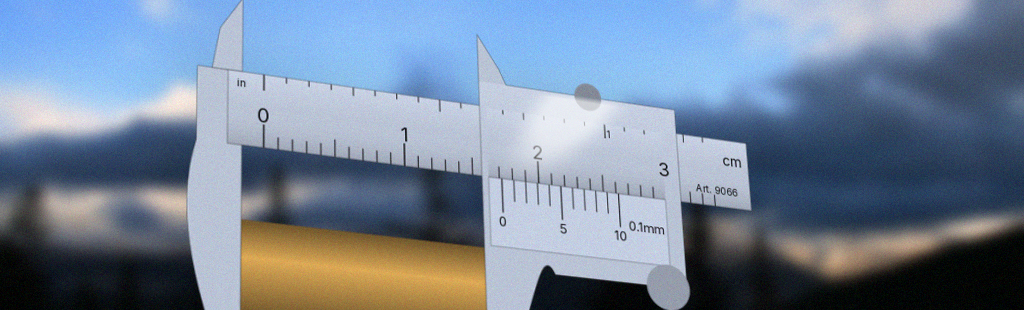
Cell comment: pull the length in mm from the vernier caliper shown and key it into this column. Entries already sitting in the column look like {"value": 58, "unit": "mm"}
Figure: {"value": 17.2, "unit": "mm"}
